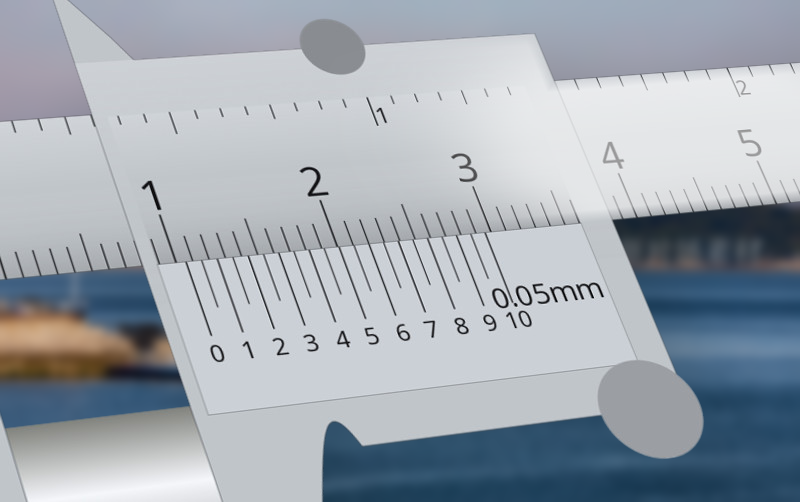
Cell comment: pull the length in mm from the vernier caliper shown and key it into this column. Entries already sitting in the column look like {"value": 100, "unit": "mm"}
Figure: {"value": 10.6, "unit": "mm"}
